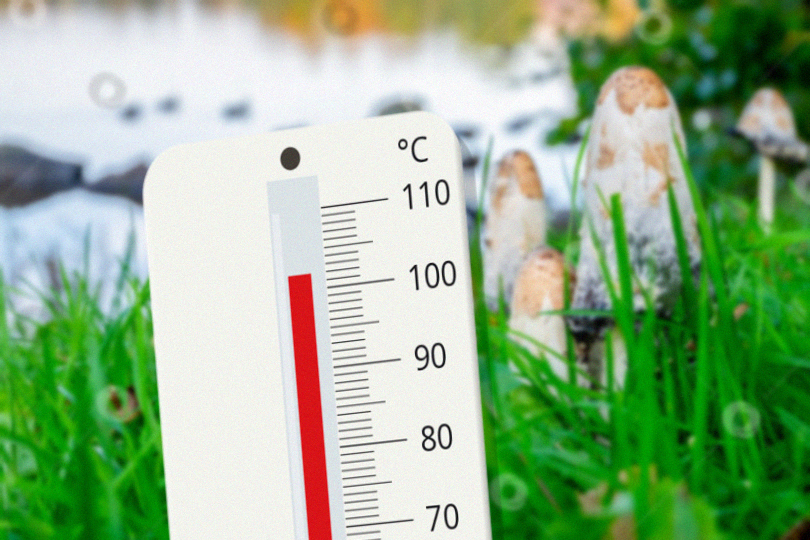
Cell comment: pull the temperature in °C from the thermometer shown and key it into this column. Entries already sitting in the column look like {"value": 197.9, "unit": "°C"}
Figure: {"value": 102, "unit": "°C"}
